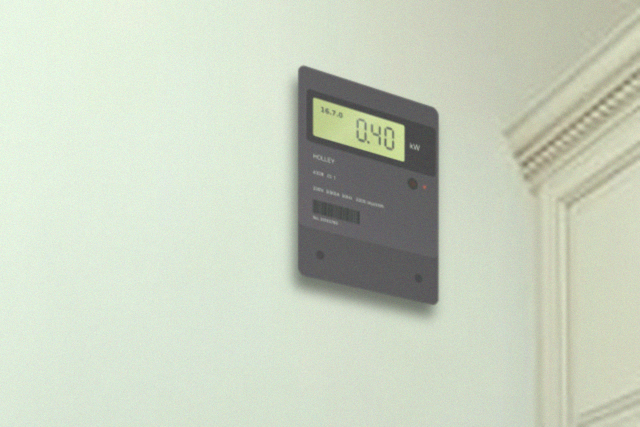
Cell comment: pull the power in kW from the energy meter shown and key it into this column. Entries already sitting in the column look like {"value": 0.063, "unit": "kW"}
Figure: {"value": 0.40, "unit": "kW"}
